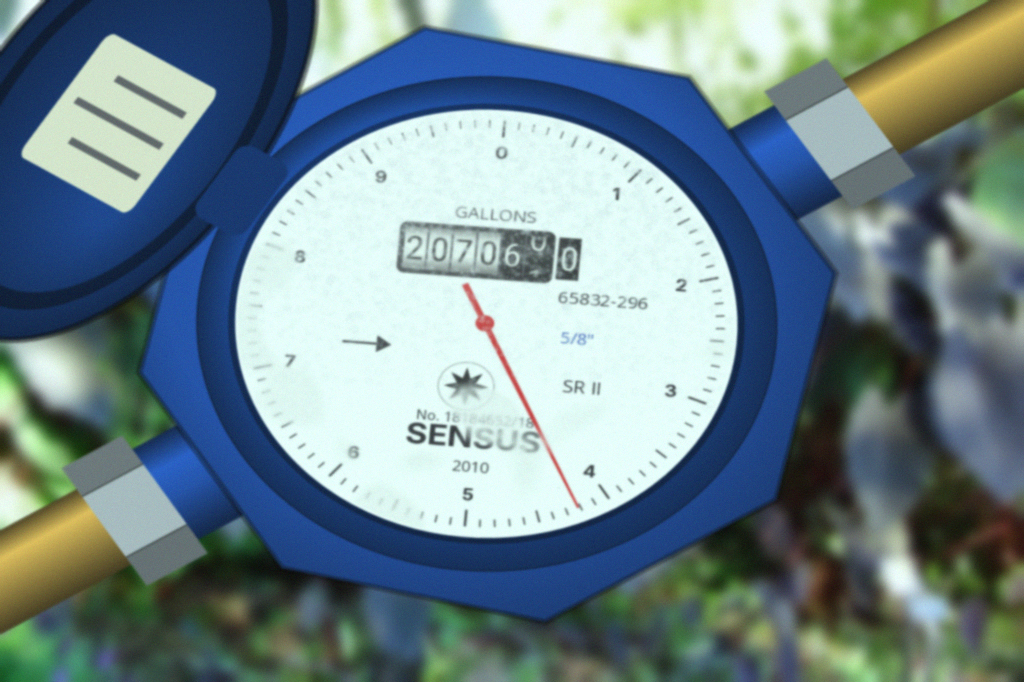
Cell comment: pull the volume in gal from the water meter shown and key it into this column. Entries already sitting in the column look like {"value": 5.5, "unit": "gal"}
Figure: {"value": 2070604.2, "unit": "gal"}
